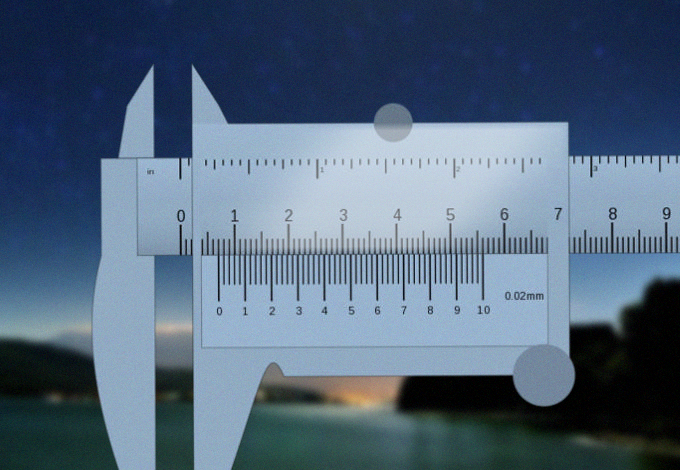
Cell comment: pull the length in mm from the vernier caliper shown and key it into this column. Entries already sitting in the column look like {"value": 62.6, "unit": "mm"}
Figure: {"value": 7.0, "unit": "mm"}
